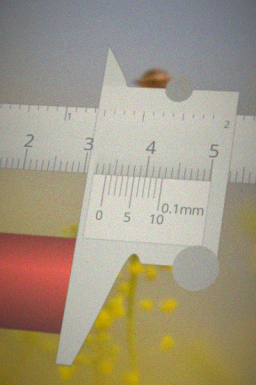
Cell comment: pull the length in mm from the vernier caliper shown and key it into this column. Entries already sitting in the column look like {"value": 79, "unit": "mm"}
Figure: {"value": 33.6, "unit": "mm"}
